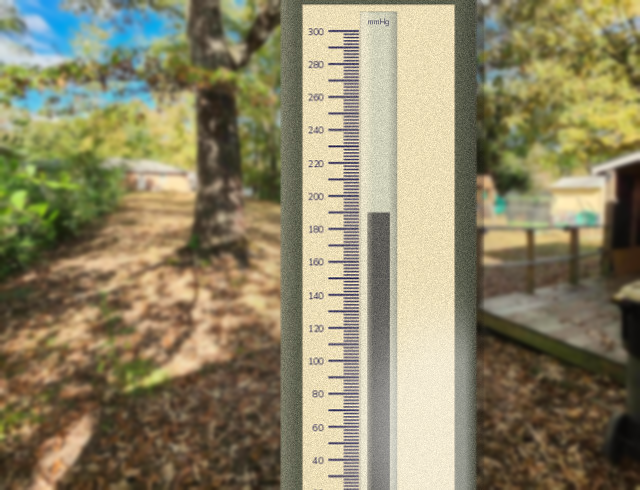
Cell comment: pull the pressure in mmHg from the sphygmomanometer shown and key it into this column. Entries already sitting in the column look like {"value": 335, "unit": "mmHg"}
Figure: {"value": 190, "unit": "mmHg"}
